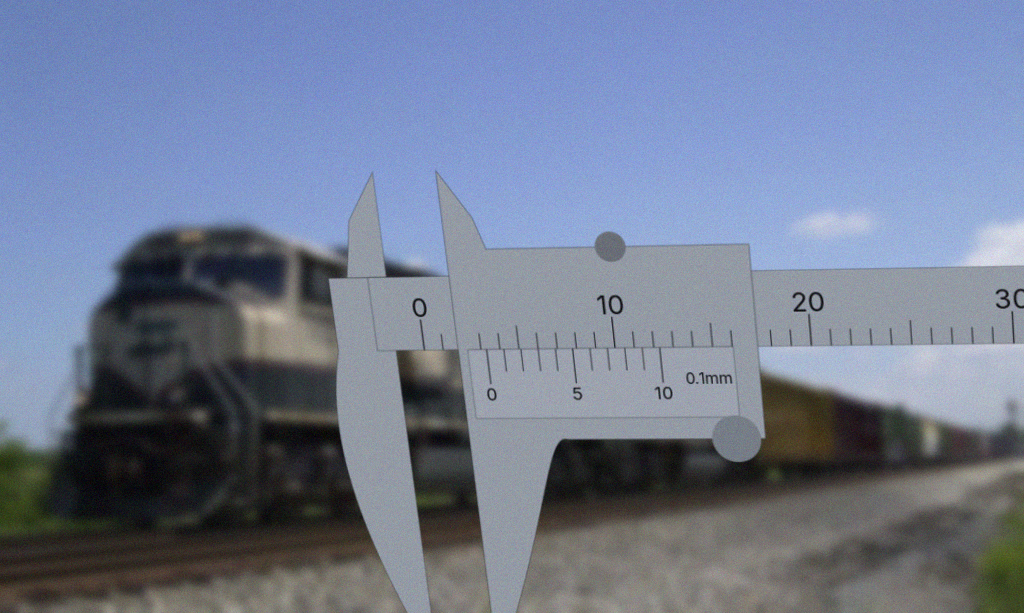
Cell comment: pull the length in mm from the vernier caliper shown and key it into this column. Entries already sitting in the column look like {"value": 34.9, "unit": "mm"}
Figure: {"value": 3.3, "unit": "mm"}
